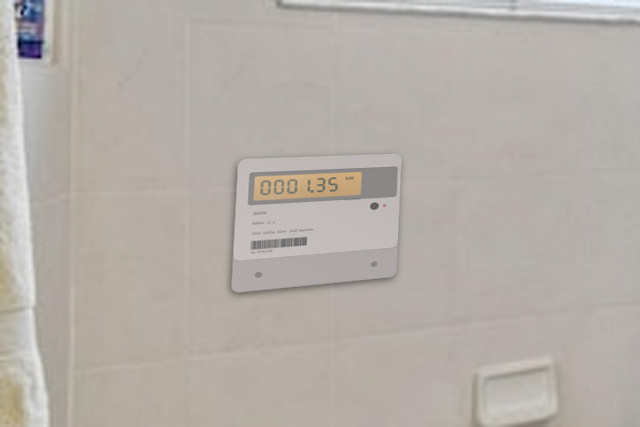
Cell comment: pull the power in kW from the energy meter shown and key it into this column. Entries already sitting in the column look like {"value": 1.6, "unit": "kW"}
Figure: {"value": 1.35, "unit": "kW"}
